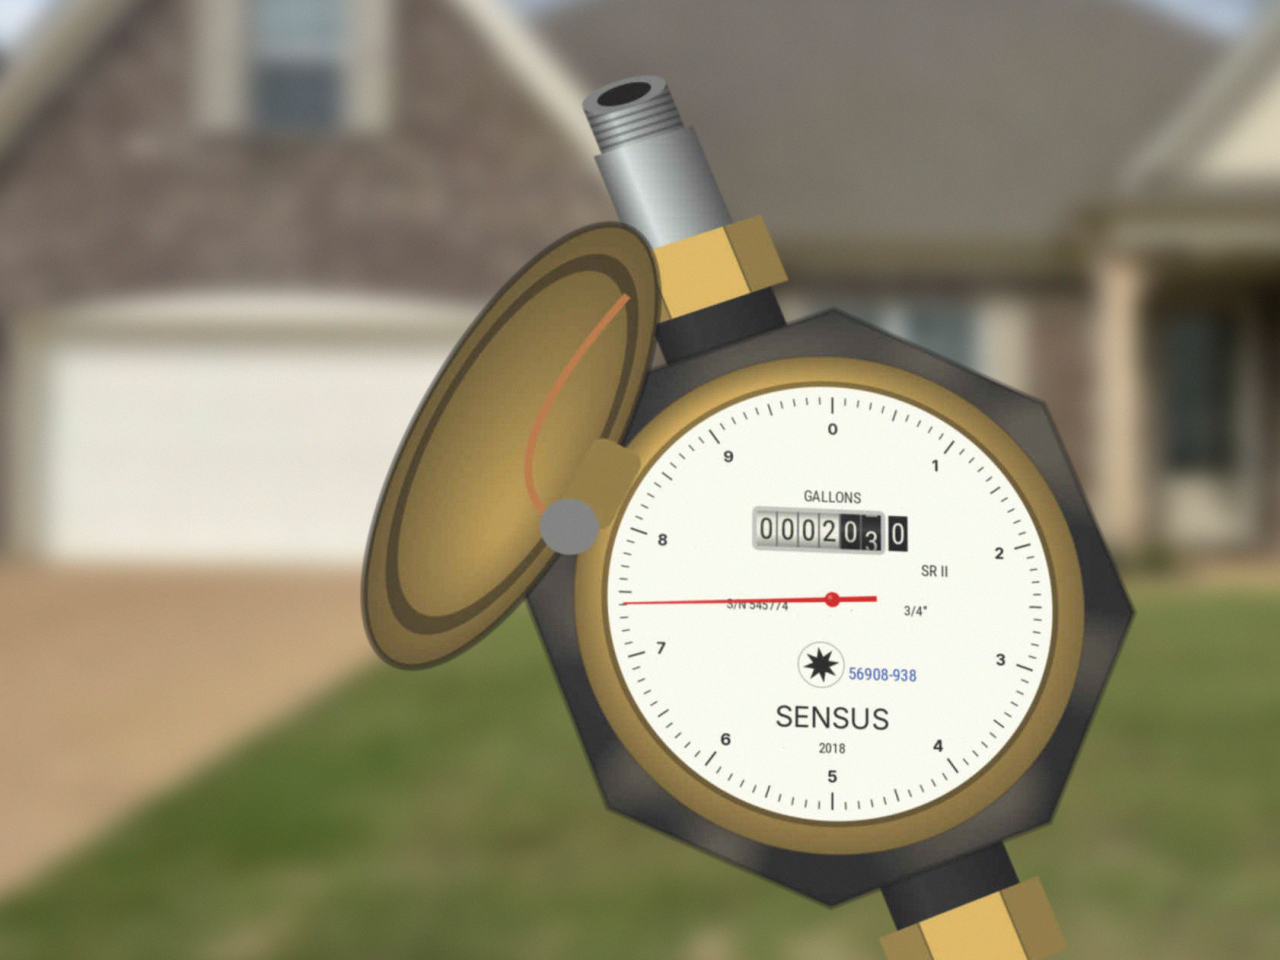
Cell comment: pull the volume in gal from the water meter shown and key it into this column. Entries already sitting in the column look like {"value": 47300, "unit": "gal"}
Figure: {"value": 2027.4, "unit": "gal"}
